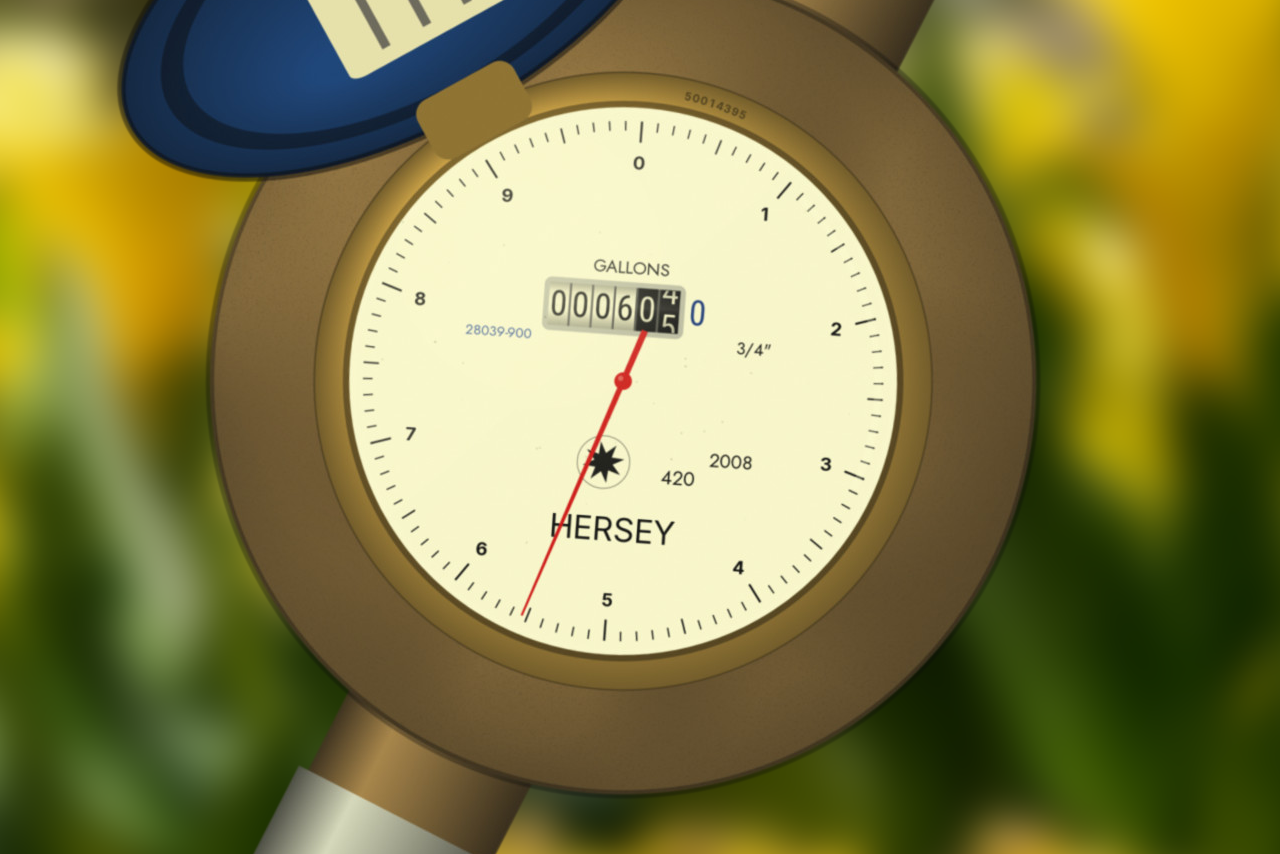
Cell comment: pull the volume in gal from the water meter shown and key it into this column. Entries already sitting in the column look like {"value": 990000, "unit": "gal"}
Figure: {"value": 6045.5, "unit": "gal"}
